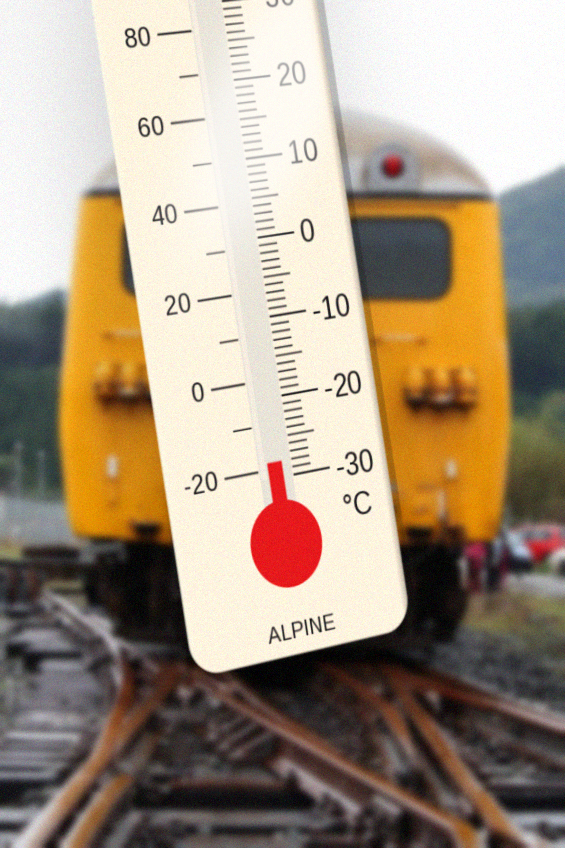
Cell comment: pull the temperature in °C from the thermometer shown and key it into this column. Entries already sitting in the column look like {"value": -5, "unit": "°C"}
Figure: {"value": -28, "unit": "°C"}
